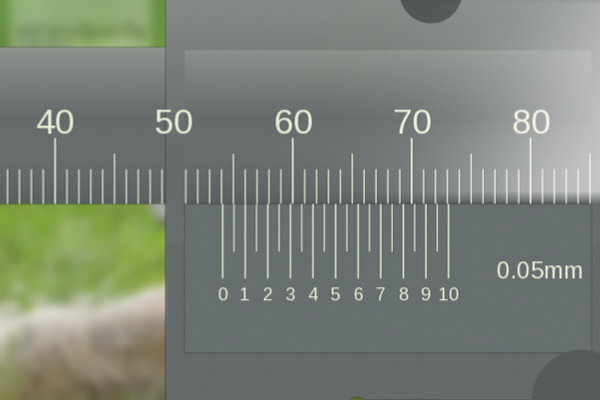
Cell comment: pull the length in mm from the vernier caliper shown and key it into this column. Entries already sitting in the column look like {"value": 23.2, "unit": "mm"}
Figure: {"value": 54.1, "unit": "mm"}
